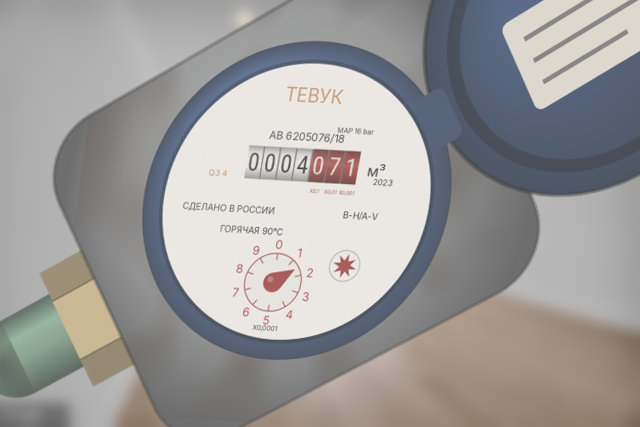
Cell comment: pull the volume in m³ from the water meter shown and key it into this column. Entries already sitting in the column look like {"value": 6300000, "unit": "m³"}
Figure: {"value": 4.0711, "unit": "m³"}
